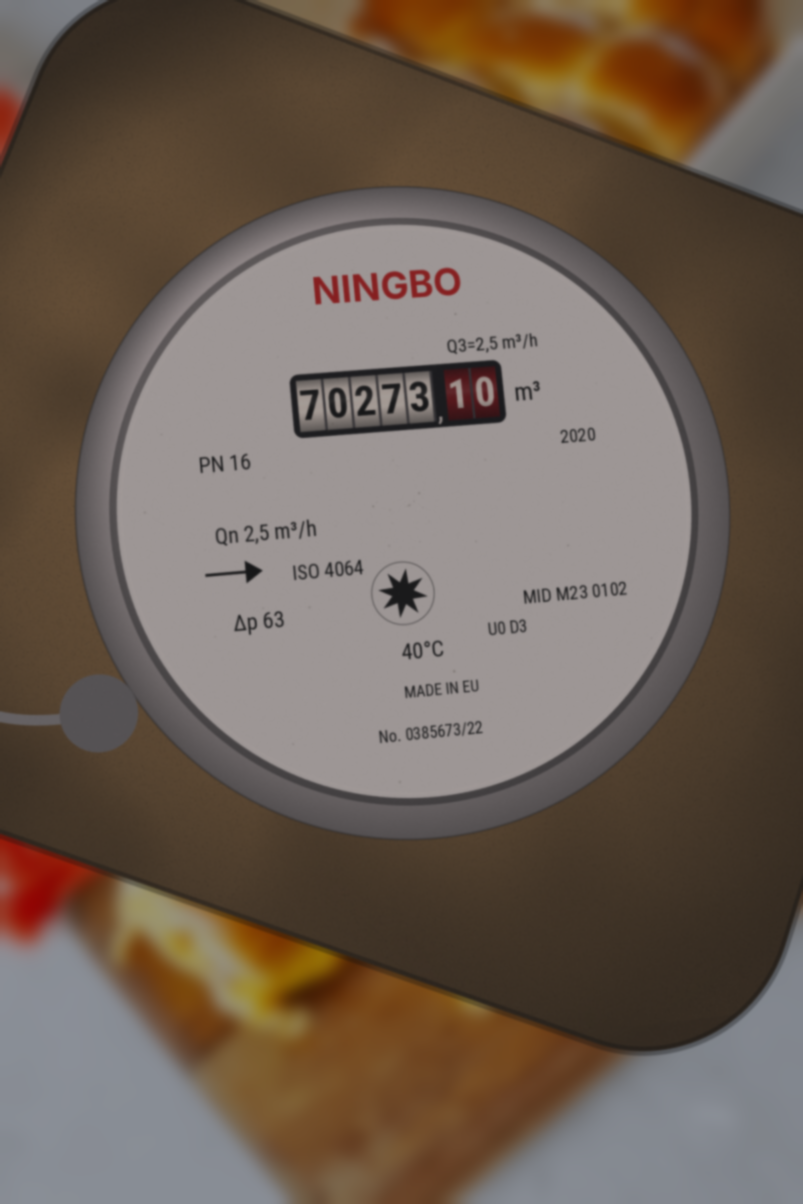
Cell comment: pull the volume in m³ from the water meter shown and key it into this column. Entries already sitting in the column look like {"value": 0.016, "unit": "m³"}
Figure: {"value": 70273.10, "unit": "m³"}
